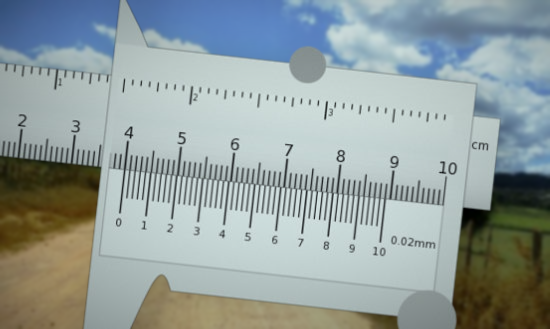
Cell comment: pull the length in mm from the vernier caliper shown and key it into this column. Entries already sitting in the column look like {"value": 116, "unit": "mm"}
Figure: {"value": 40.0, "unit": "mm"}
